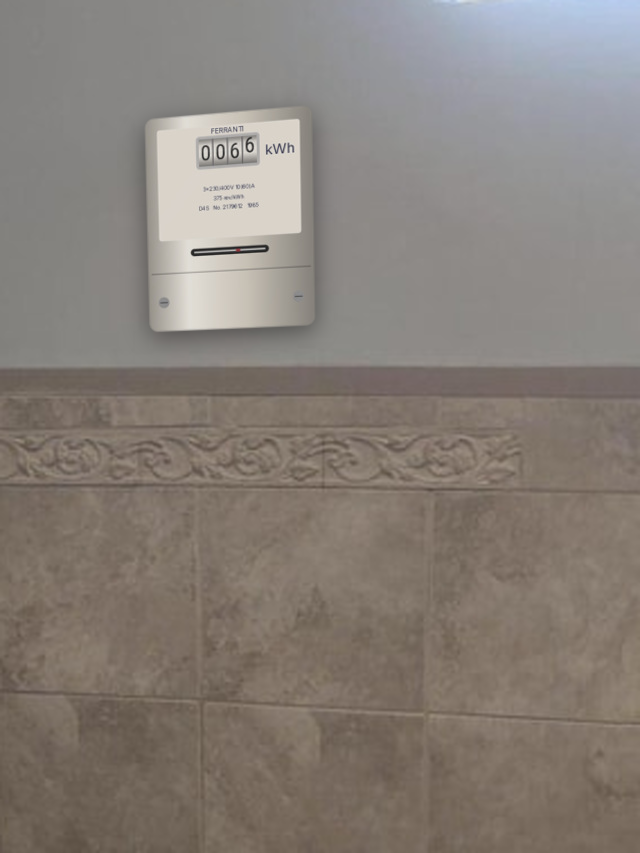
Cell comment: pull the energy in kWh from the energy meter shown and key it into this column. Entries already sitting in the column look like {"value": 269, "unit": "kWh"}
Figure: {"value": 66, "unit": "kWh"}
